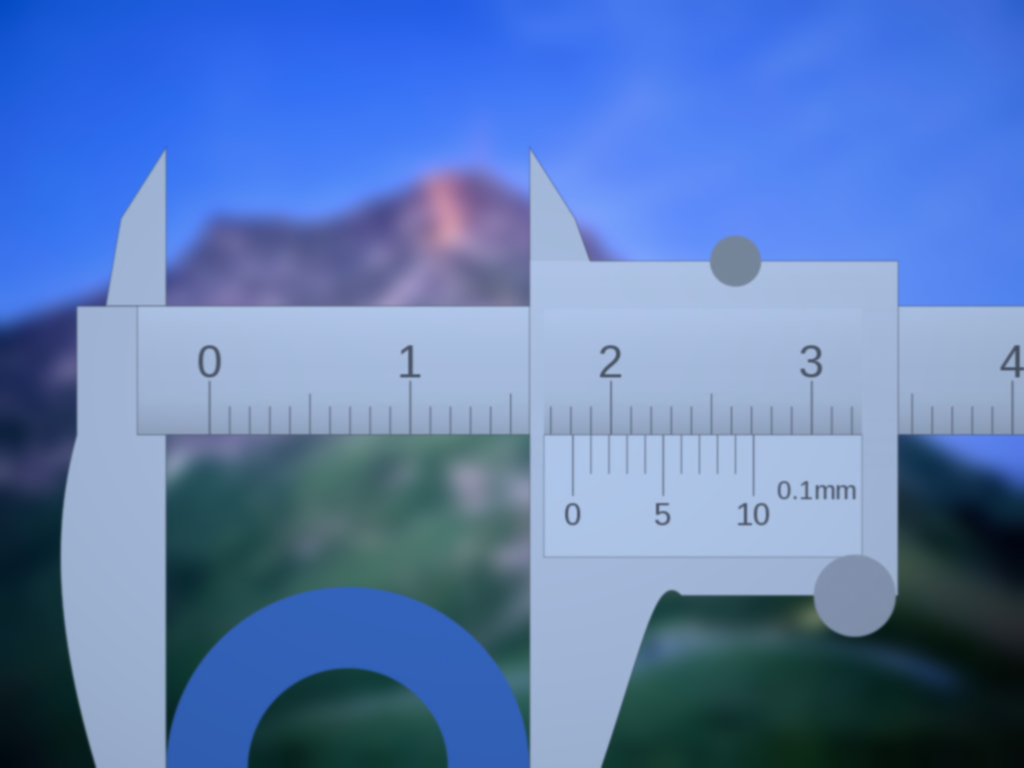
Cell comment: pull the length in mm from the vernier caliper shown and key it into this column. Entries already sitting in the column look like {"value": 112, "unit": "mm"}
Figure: {"value": 18.1, "unit": "mm"}
